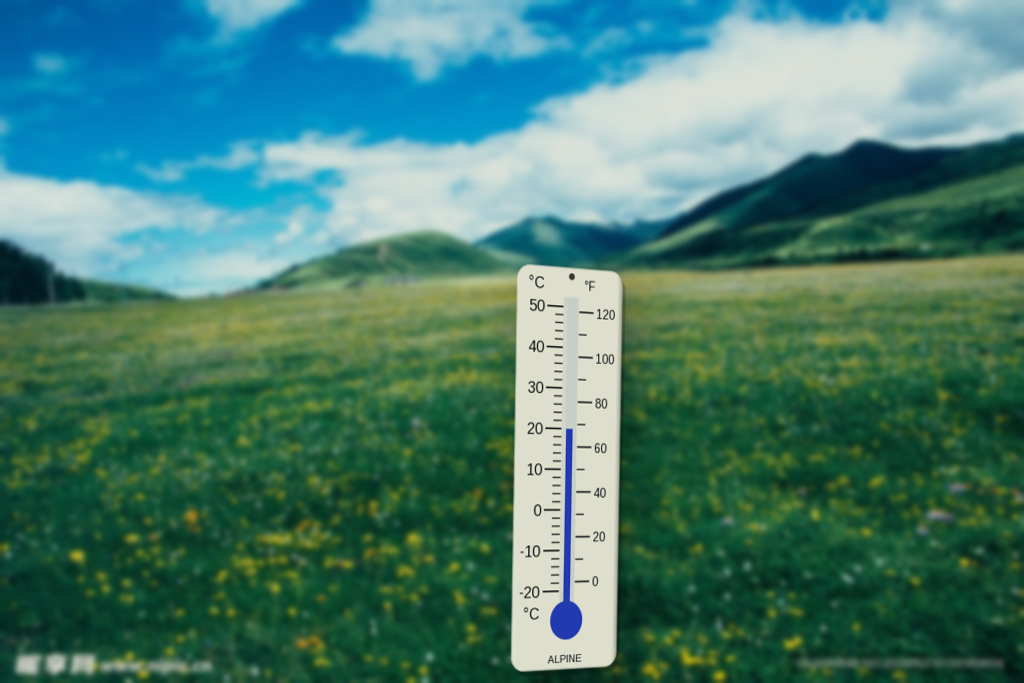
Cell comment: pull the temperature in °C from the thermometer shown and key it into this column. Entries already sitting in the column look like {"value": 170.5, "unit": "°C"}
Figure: {"value": 20, "unit": "°C"}
